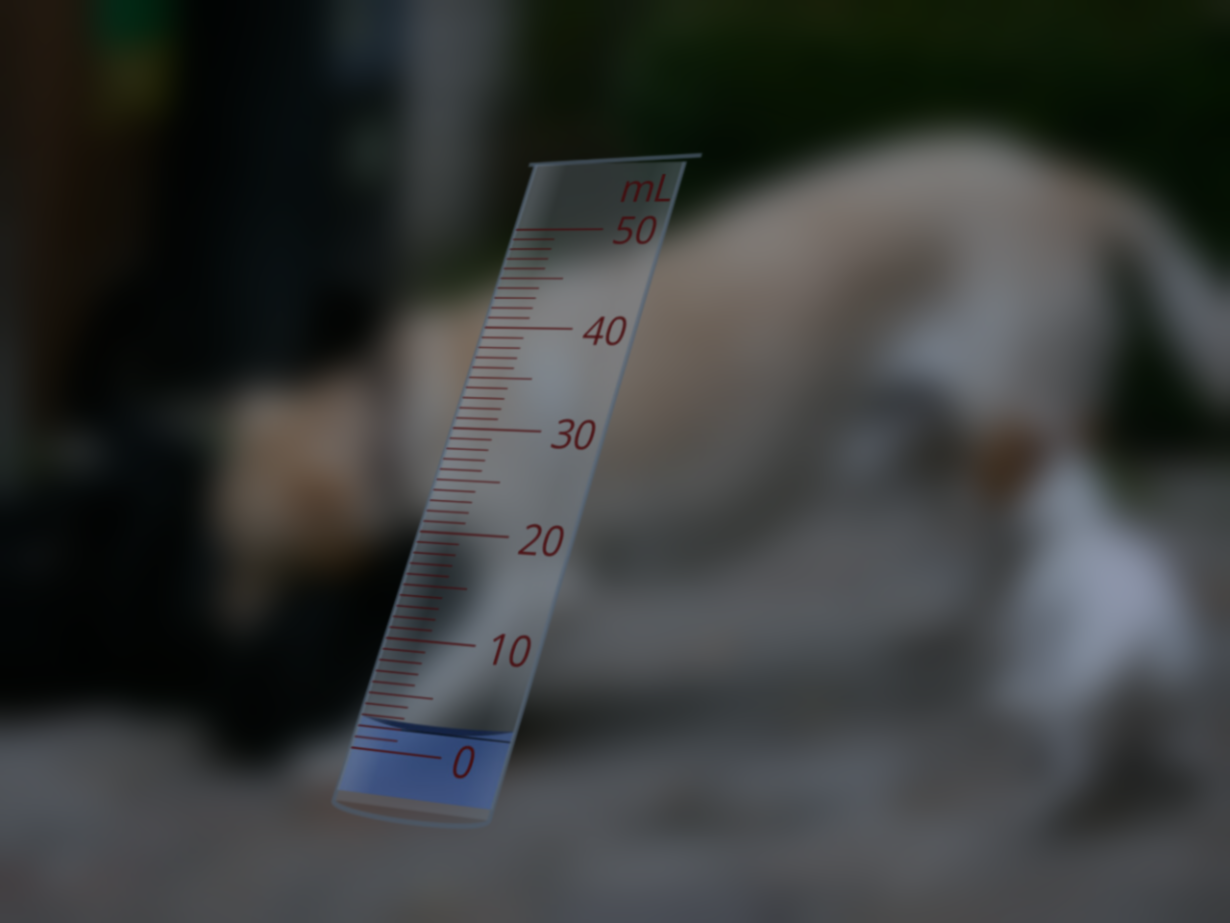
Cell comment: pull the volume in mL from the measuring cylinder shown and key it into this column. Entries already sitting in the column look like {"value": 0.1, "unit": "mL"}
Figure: {"value": 2, "unit": "mL"}
